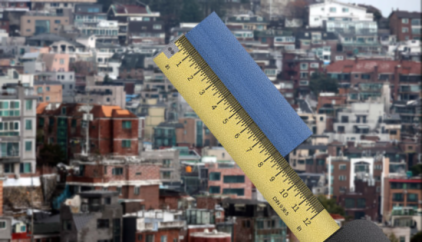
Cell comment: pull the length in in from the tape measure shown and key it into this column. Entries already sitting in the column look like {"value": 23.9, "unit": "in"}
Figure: {"value": 8.5, "unit": "in"}
